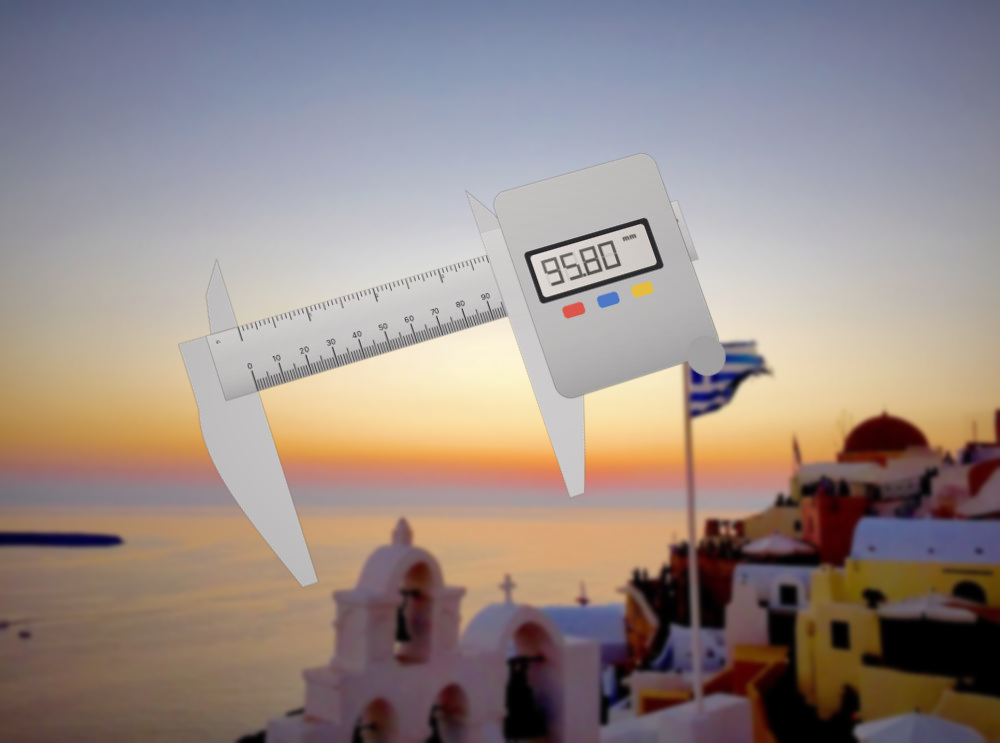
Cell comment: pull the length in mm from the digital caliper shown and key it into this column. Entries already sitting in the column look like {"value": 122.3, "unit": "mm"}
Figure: {"value": 95.80, "unit": "mm"}
